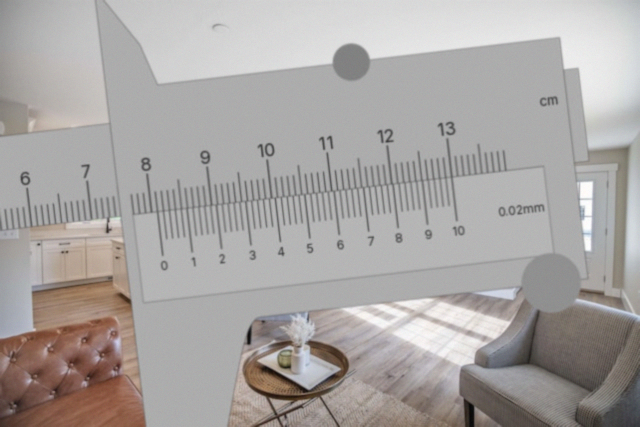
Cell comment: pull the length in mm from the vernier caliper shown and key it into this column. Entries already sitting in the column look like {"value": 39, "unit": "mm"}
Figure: {"value": 81.0, "unit": "mm"}
